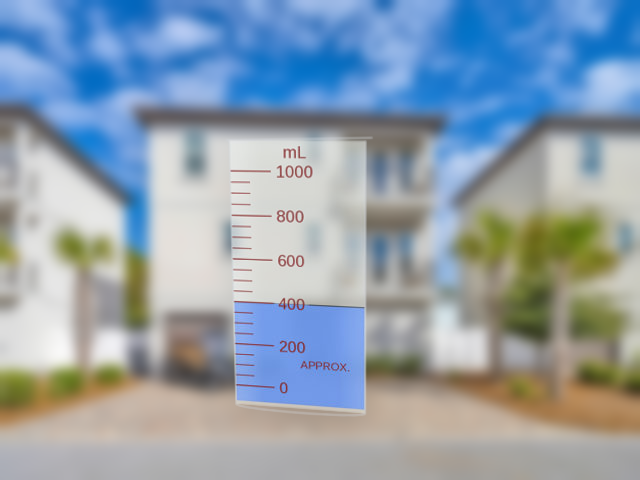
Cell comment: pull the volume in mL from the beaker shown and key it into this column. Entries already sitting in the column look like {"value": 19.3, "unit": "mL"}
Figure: {"value": 400, "unit": "mL"}
